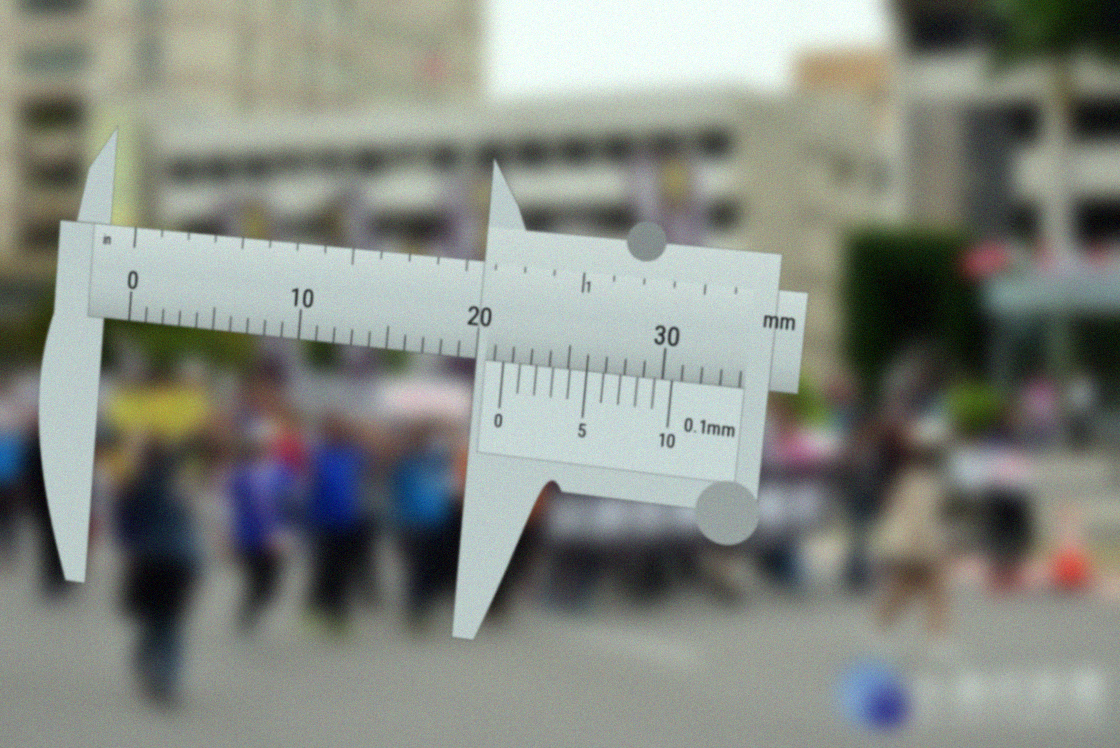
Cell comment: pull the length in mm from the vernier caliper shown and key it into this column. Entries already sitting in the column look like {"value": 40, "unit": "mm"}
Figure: {"value": 21.5, "unit": "mm"}
